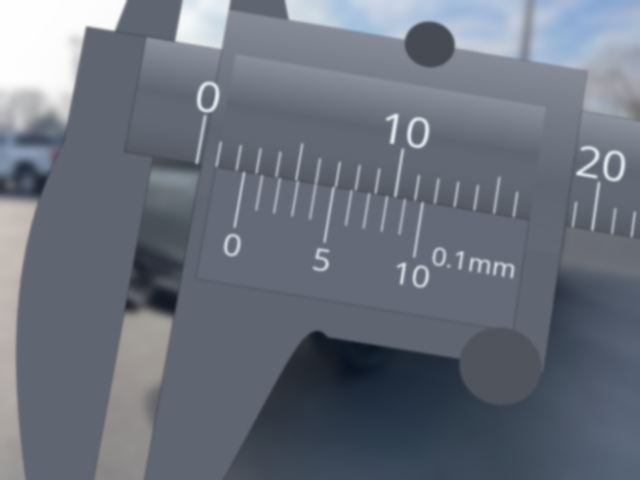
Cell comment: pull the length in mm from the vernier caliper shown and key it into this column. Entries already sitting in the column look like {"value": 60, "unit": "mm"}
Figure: {"value": 2.4, "unit": "mm"}
